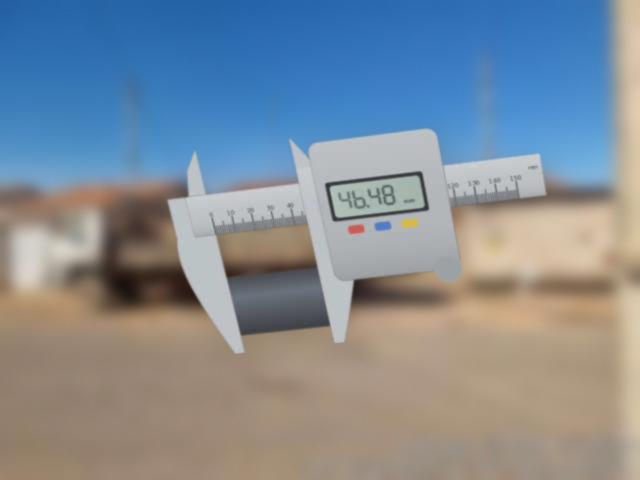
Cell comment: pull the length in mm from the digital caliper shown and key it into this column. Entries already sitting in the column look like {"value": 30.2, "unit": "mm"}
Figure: {"value": 46.48, "unit": "mm"}
